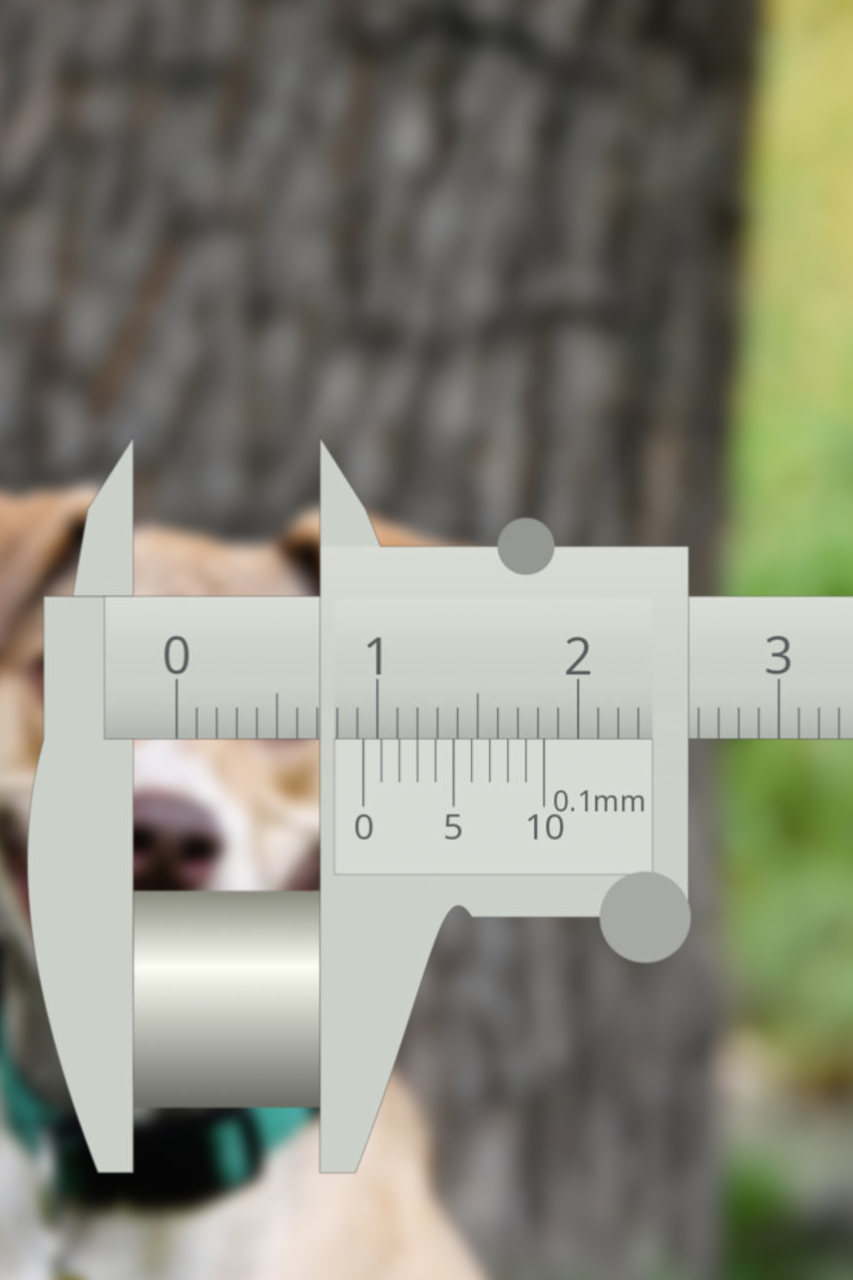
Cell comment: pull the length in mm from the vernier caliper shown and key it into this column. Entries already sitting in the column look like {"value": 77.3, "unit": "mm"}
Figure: {"value": 9.3, "unit": "mm"}
